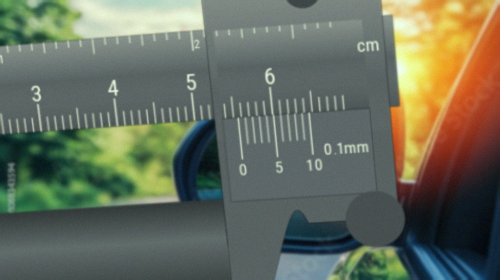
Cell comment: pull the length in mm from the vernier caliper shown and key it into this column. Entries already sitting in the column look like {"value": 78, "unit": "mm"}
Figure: {"value": 55.6, "unit": "mm"}
